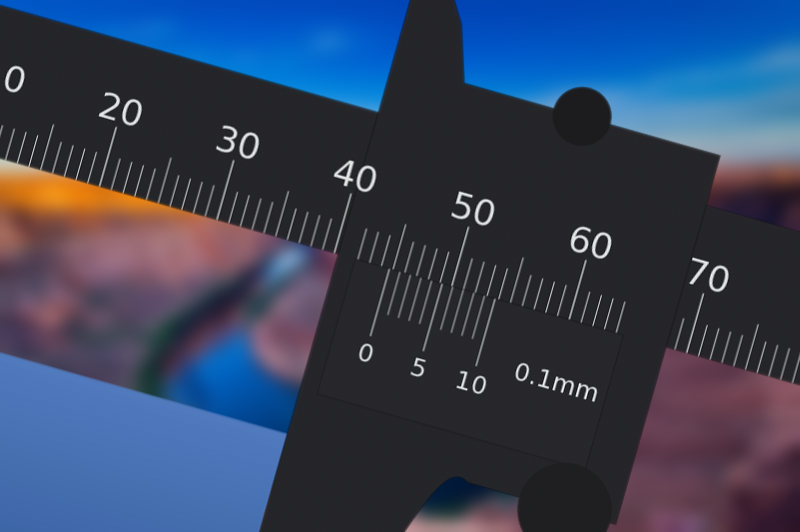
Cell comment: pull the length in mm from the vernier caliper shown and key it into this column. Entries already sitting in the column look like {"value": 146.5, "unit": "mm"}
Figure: {"value": 44.7, "unit": "mm"}
